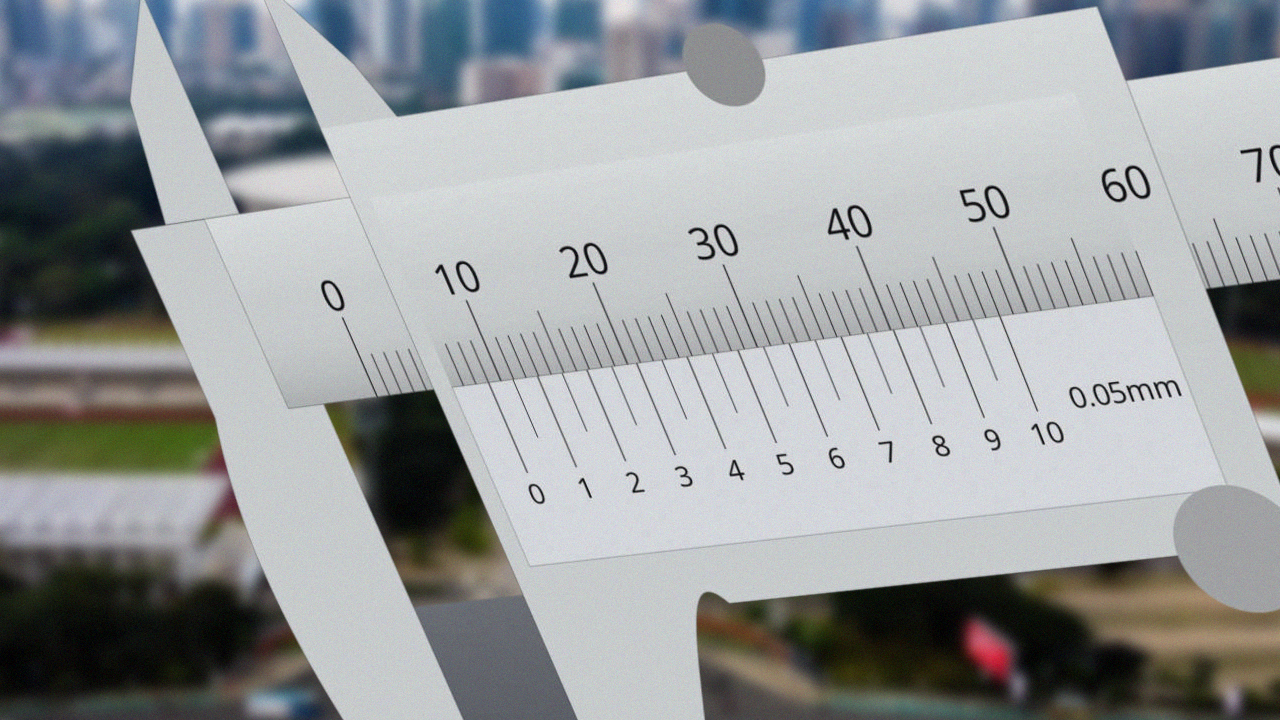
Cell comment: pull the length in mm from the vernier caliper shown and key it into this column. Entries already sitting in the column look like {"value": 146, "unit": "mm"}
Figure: {"value": 9.0, "unit": "mm"}
